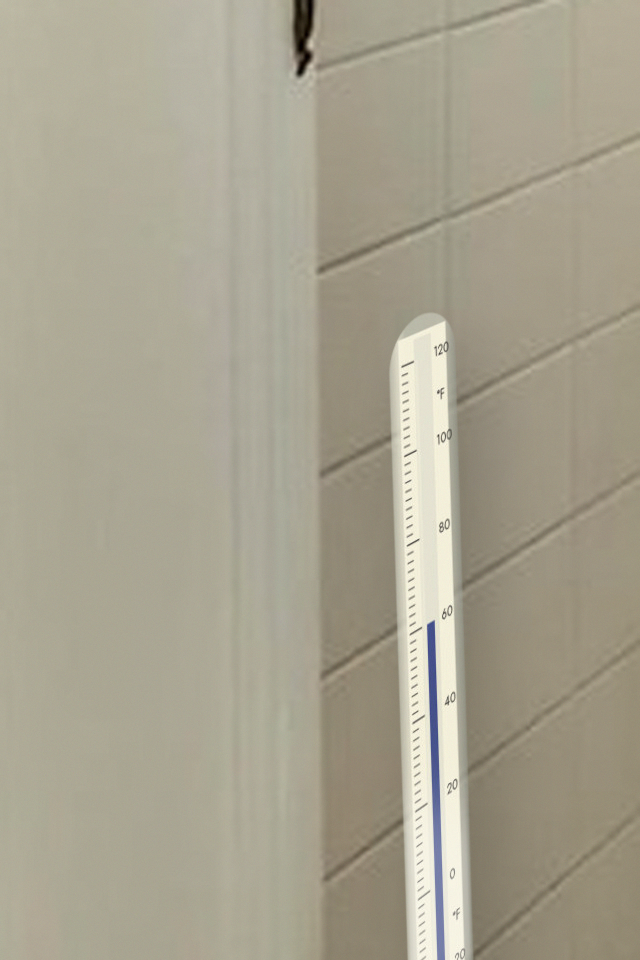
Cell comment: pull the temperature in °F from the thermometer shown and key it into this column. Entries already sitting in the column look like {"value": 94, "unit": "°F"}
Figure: {"value": 60, "unit": "°F"}
